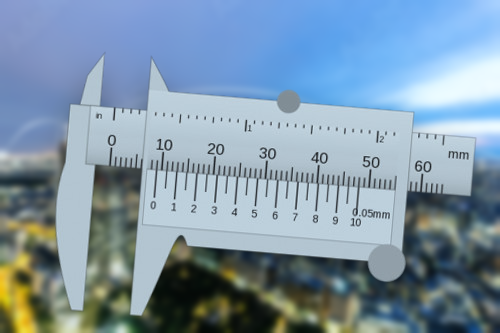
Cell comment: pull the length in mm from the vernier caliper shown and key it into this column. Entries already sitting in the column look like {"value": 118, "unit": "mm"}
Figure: {"value": 9.0, "unit": "mm"}
